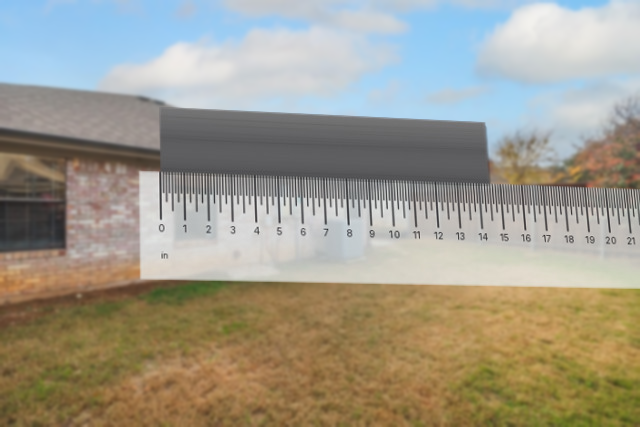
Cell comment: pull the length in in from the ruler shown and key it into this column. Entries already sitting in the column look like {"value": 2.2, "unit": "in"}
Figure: {"value": 14.5, "unit": "in"}
